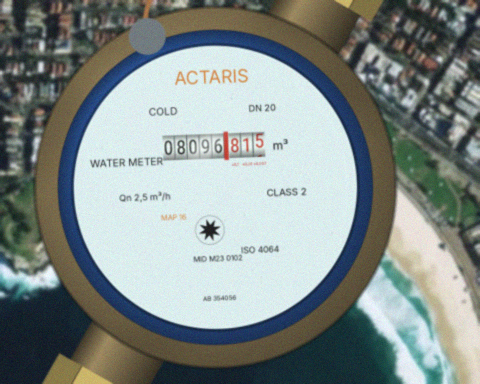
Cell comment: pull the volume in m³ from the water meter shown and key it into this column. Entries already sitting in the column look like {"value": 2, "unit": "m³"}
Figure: {"value": 8096.815, "unit": "m³"}
